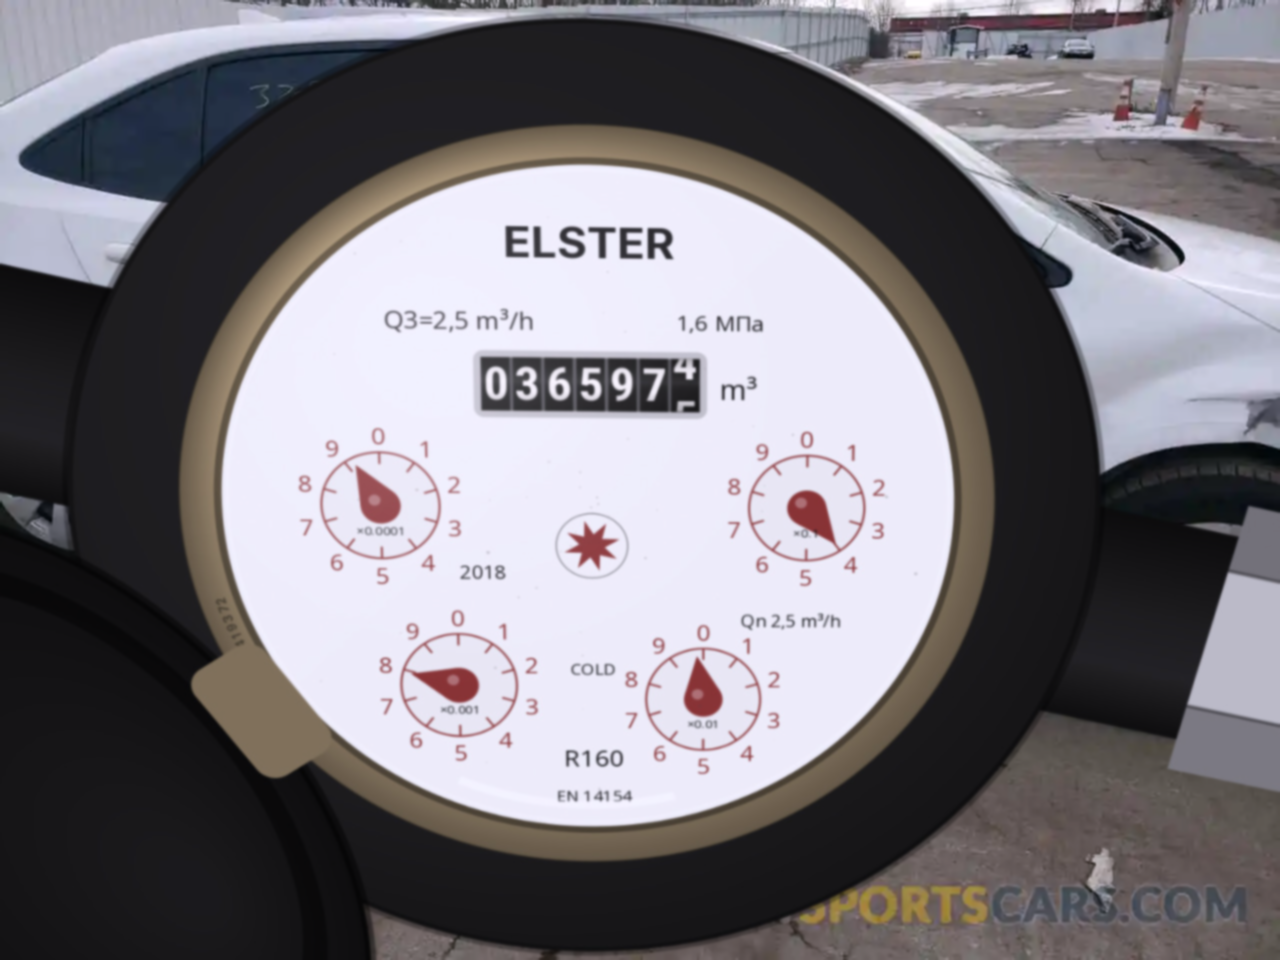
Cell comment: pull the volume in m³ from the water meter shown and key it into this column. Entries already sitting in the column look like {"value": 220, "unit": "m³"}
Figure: {"value": 365974.3979, "unit": "m³"}
